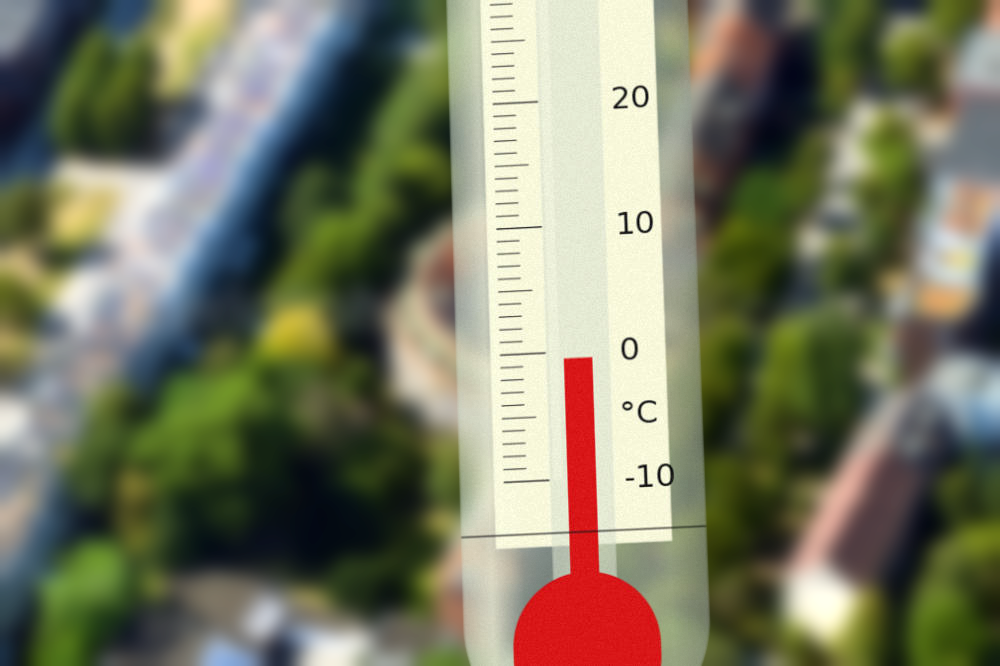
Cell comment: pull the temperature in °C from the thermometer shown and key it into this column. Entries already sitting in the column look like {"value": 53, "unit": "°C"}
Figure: {"value": -0.5, "unit": "°C"}
